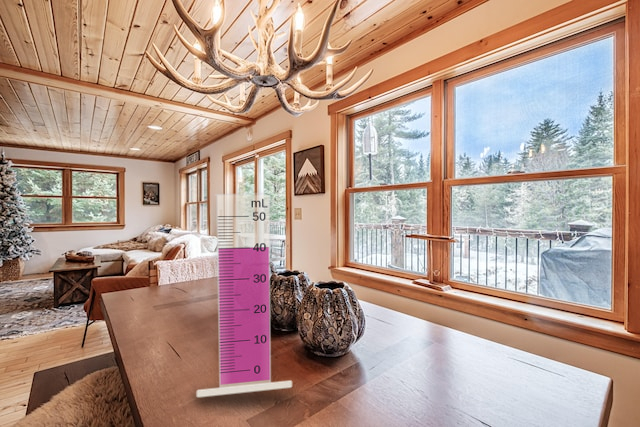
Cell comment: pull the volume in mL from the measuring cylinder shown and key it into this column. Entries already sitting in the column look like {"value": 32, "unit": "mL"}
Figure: {"value": 40, "unit": "mL"}
